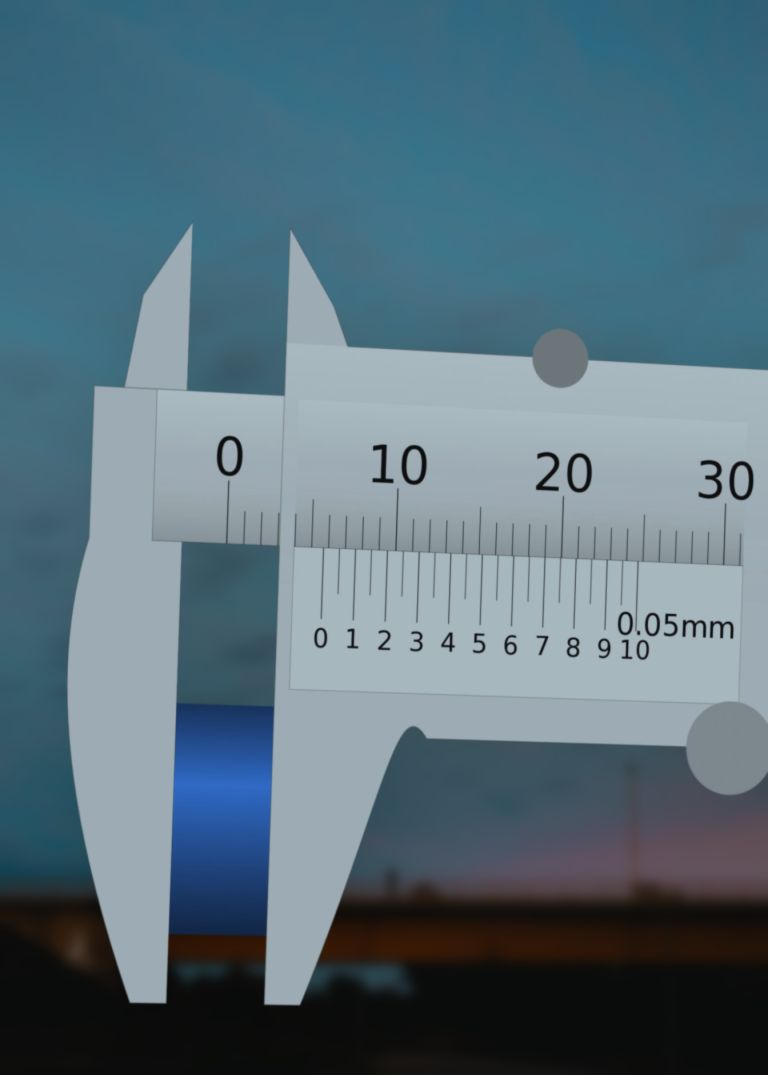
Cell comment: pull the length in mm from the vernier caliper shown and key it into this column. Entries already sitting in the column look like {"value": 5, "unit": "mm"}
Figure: {"value": 5.7, "unit": "mm"}
